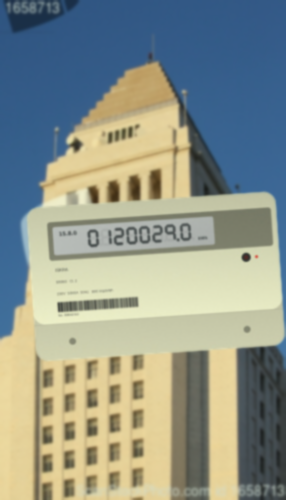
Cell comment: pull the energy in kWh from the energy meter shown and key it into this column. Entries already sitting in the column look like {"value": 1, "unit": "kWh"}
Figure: {"value": 120029.0, "unit": "kWh"}
